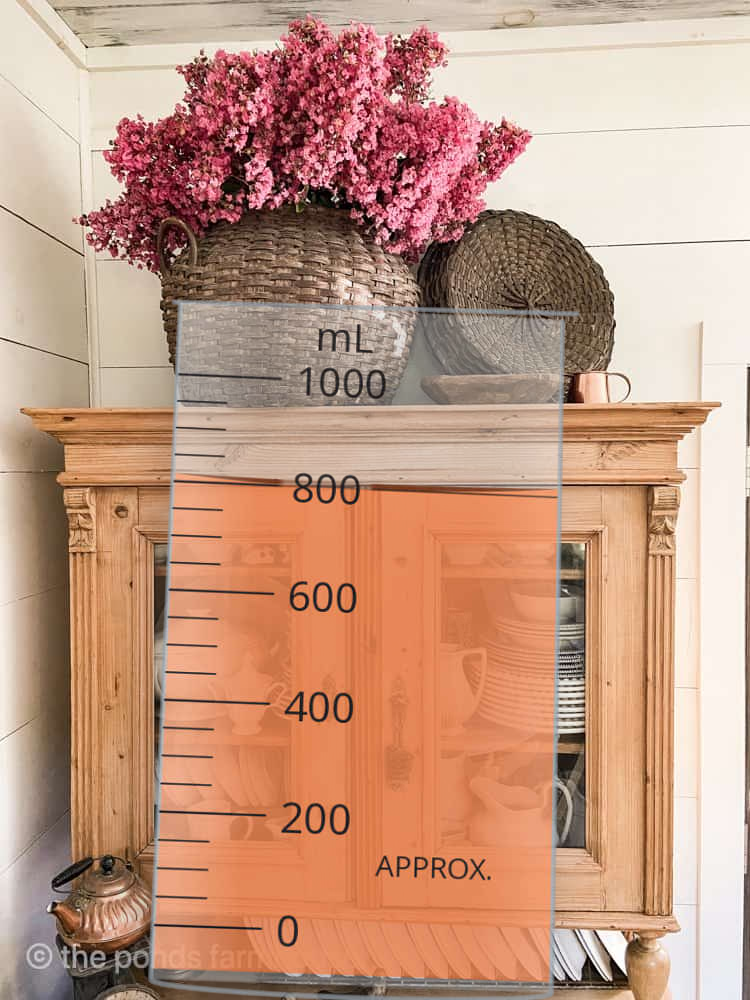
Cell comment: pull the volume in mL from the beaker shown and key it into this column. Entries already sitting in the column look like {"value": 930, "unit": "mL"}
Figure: {"value": 800, "unit": "mL"}
